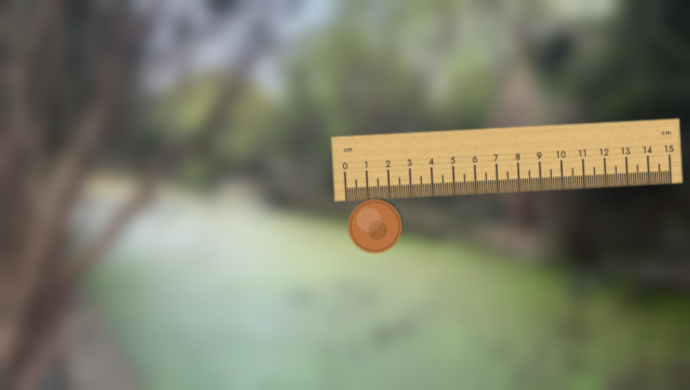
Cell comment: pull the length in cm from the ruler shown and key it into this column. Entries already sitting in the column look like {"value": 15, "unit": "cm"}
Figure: {"value": 2.5, "unit": "cm"}
